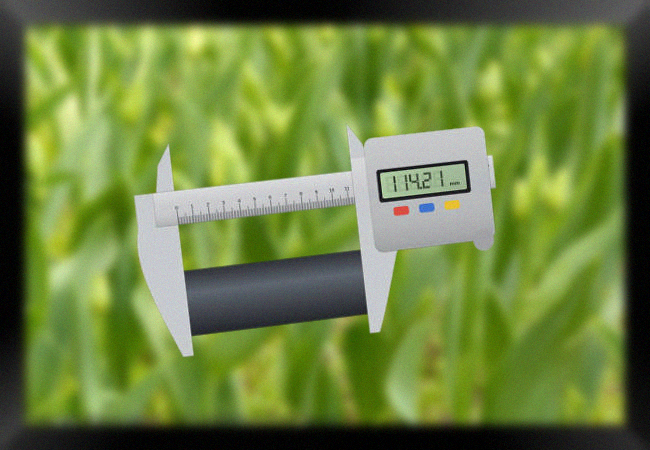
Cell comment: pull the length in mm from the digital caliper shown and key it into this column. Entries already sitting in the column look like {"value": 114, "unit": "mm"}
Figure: {"value": 114.21, "unit": "mm"}
